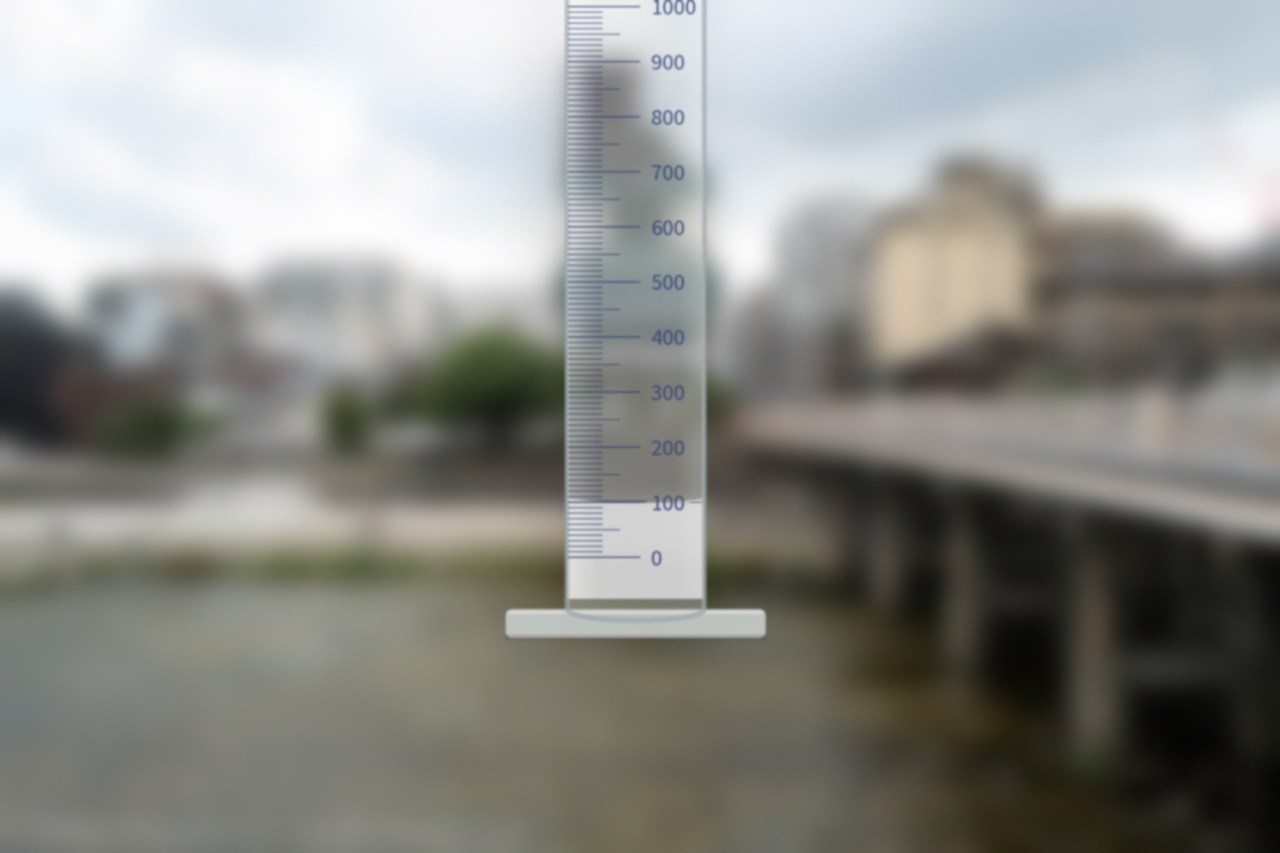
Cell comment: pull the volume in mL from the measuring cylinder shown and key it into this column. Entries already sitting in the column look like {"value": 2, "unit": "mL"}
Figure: {"value": 100, "unit": "mL"}
